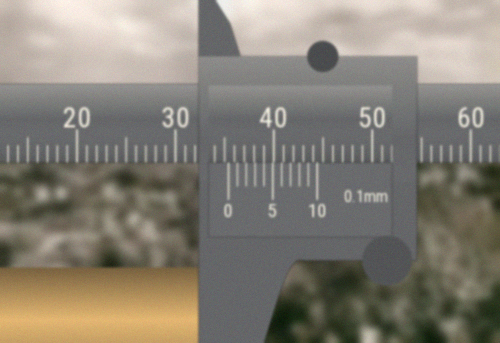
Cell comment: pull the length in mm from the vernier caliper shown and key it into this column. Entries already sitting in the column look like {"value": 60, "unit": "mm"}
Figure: {"value": 35.4, "unit": "mm"}
